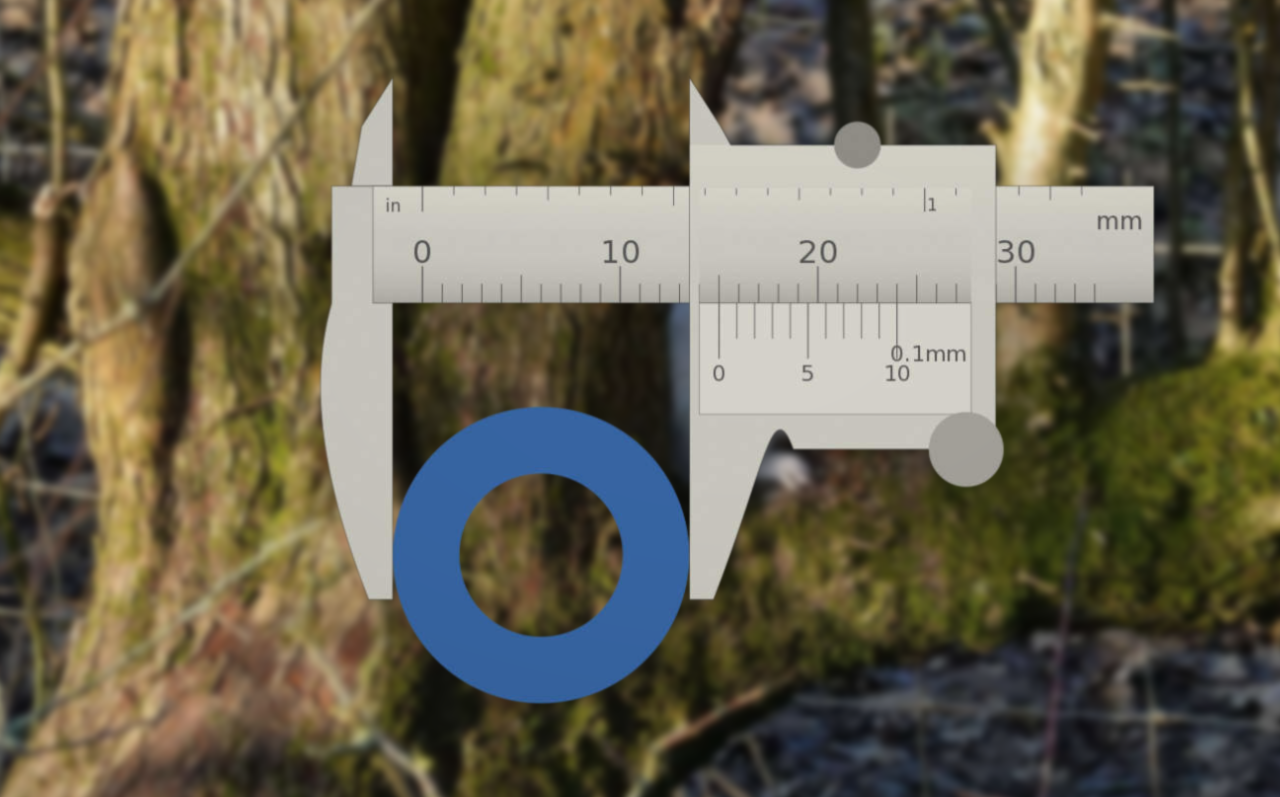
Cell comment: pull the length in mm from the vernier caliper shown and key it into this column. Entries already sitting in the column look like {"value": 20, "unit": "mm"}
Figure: {"value": 15.0, "unit": "mm"}
